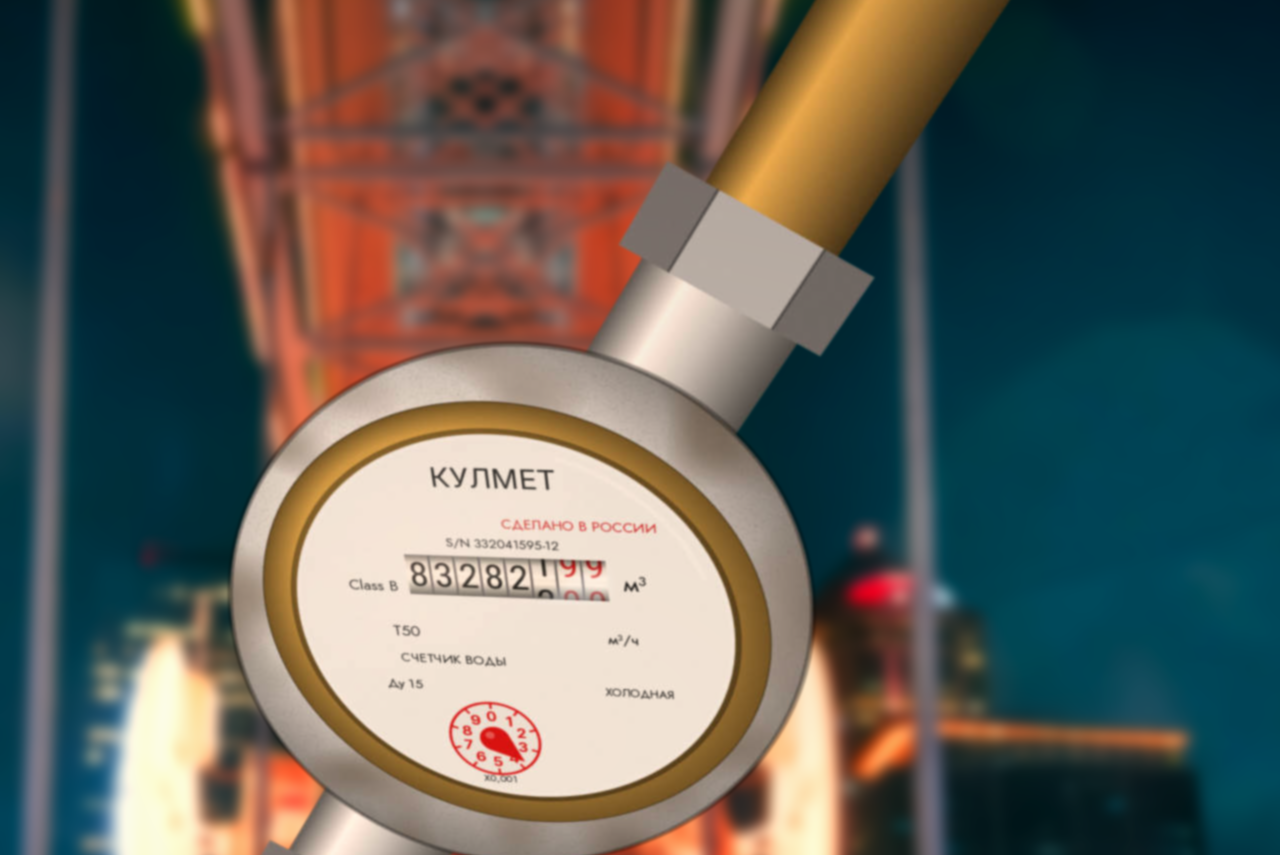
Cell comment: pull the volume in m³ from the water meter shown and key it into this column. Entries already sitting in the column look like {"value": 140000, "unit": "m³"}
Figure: {"value": 832821.993, "unit": "m³"}
